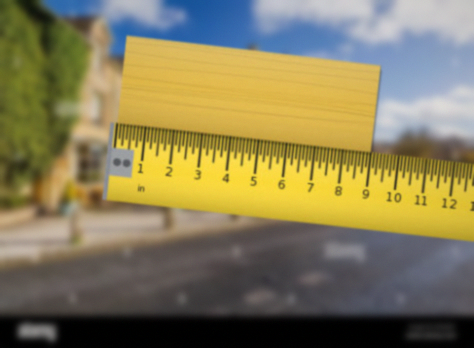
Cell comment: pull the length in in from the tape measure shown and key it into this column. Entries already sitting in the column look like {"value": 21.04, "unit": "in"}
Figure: {"value": 9, "unit": "in"}
